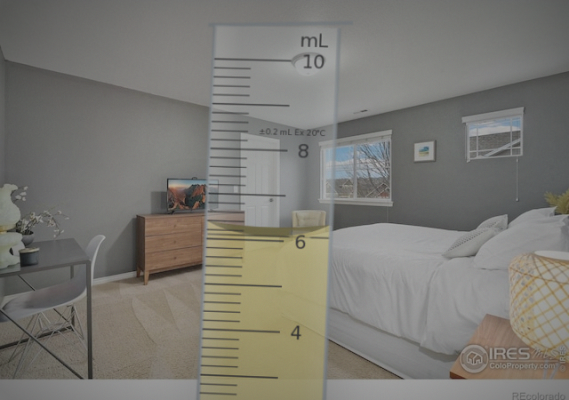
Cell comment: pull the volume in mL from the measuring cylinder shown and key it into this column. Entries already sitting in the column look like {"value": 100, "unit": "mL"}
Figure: {"value": 6.1, "unit": "mL"}
